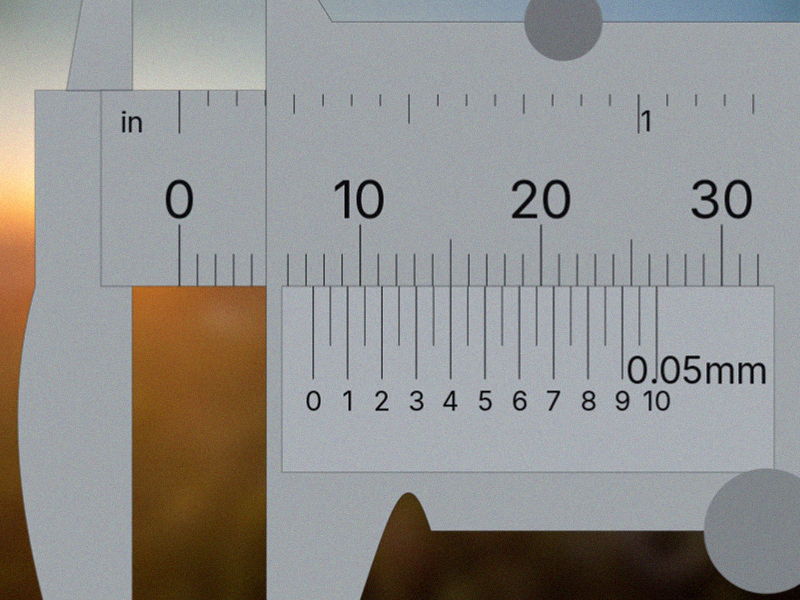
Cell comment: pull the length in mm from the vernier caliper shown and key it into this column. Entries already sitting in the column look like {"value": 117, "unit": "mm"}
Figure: {"value": 7.4, "unit": "mm"}
